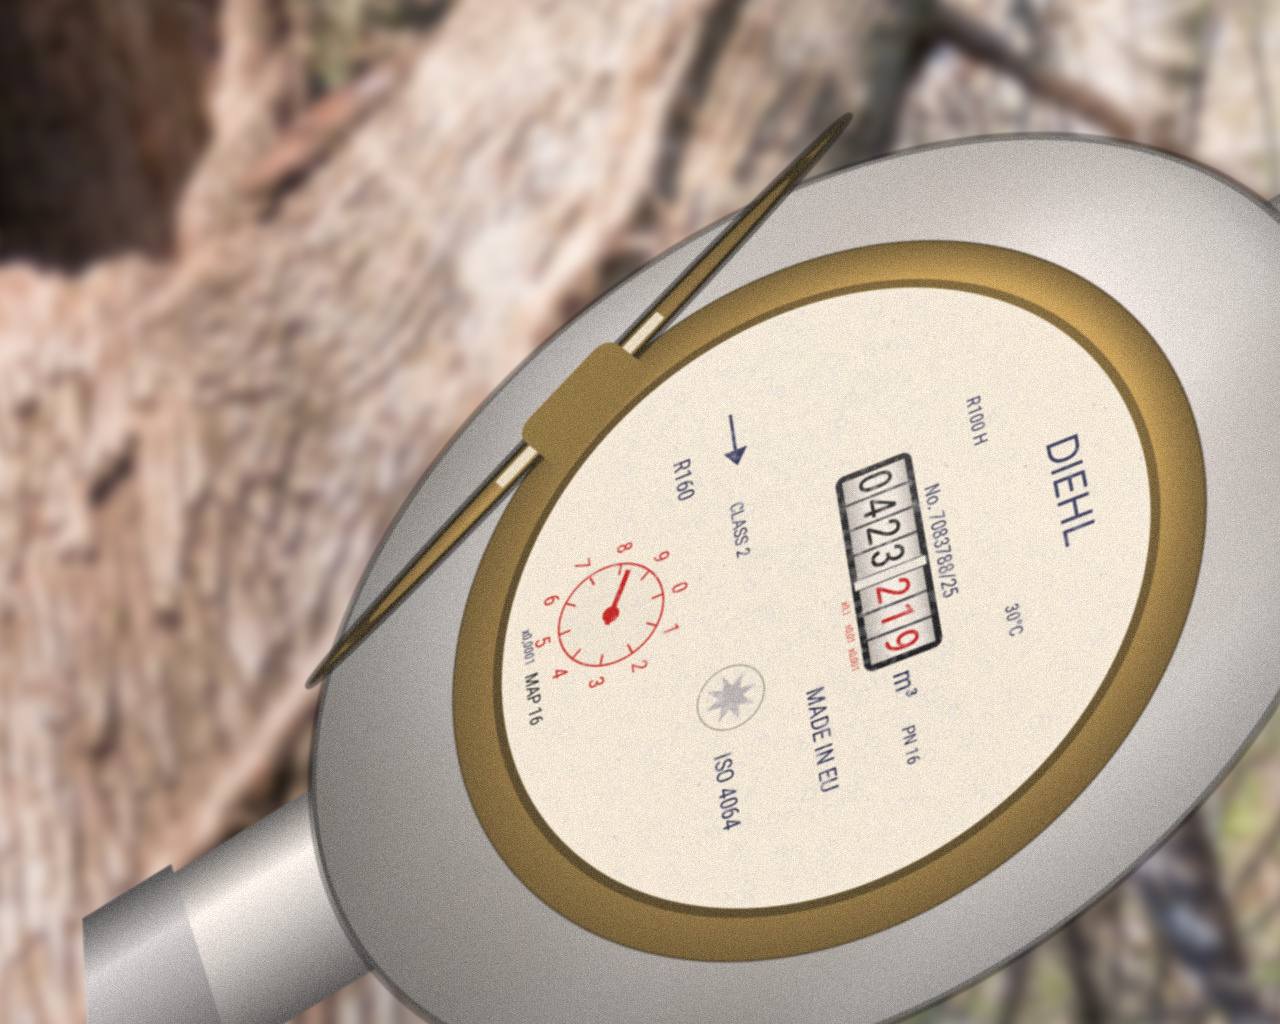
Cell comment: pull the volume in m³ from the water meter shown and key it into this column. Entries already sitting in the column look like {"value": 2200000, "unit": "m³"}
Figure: {"value": 423.2198, "unit": "m³"}
